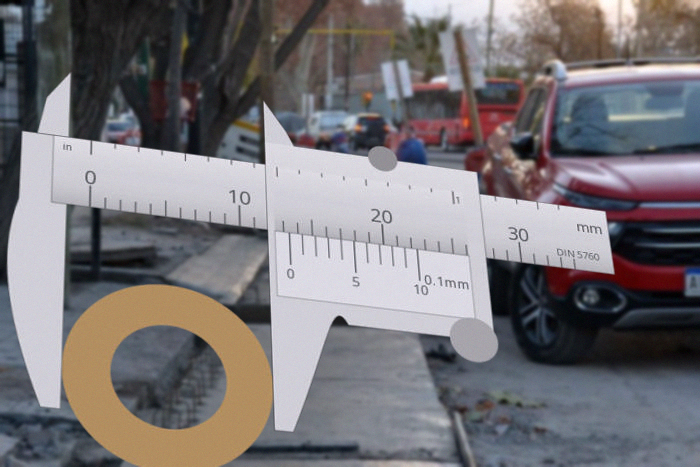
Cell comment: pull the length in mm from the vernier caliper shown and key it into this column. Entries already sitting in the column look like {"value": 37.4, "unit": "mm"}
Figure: {"value": 13.4, "unit": "mm"}
